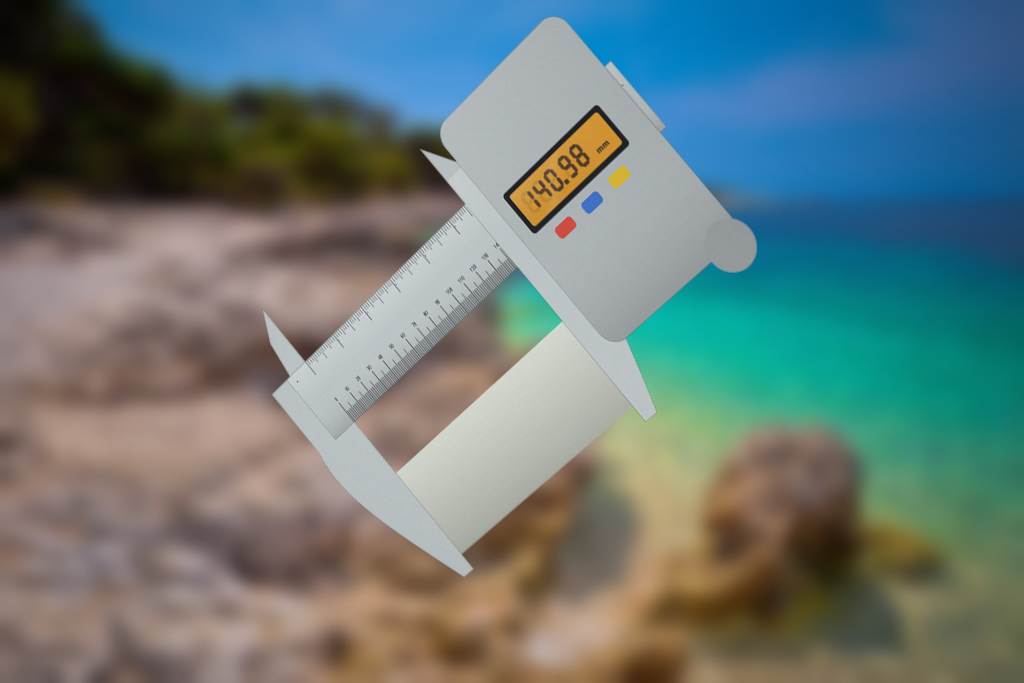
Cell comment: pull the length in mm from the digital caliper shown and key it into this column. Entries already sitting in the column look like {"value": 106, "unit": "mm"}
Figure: {"value": 140.98, "unit": "mm"}
